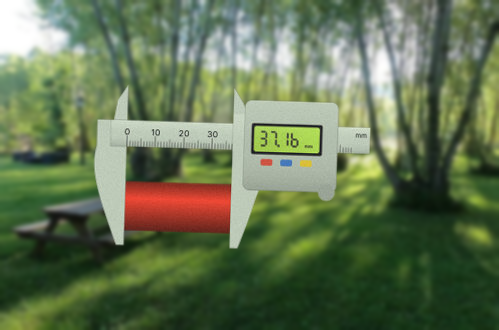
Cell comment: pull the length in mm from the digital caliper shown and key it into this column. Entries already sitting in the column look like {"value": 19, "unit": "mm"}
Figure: {"value": 37.16, "unit": "mm"}
